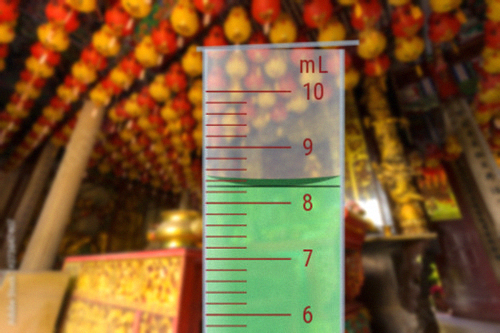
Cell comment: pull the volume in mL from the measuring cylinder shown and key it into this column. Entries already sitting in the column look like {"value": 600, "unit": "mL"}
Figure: {"value": 8.3, "unit": "mL"}
